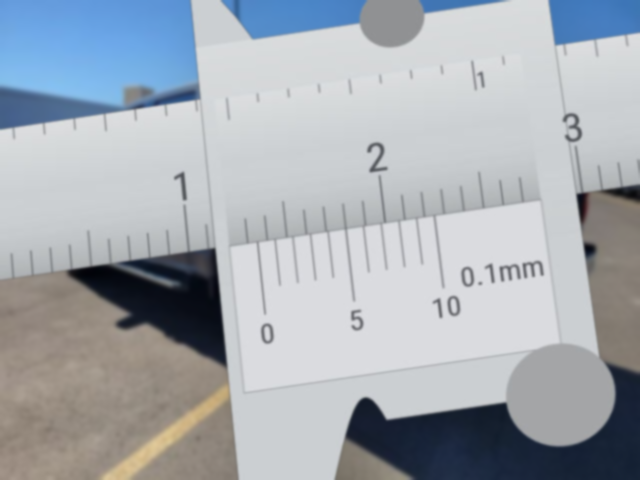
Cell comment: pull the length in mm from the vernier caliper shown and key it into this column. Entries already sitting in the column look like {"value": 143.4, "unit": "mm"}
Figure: {"value": 13.5, "unit": "mm"}
